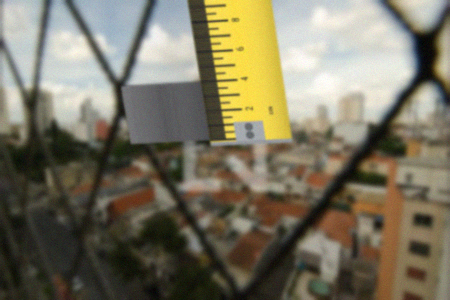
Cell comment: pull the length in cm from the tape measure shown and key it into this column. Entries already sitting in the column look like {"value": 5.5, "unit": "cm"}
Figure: {"value": 4, "unit": "cm"}
